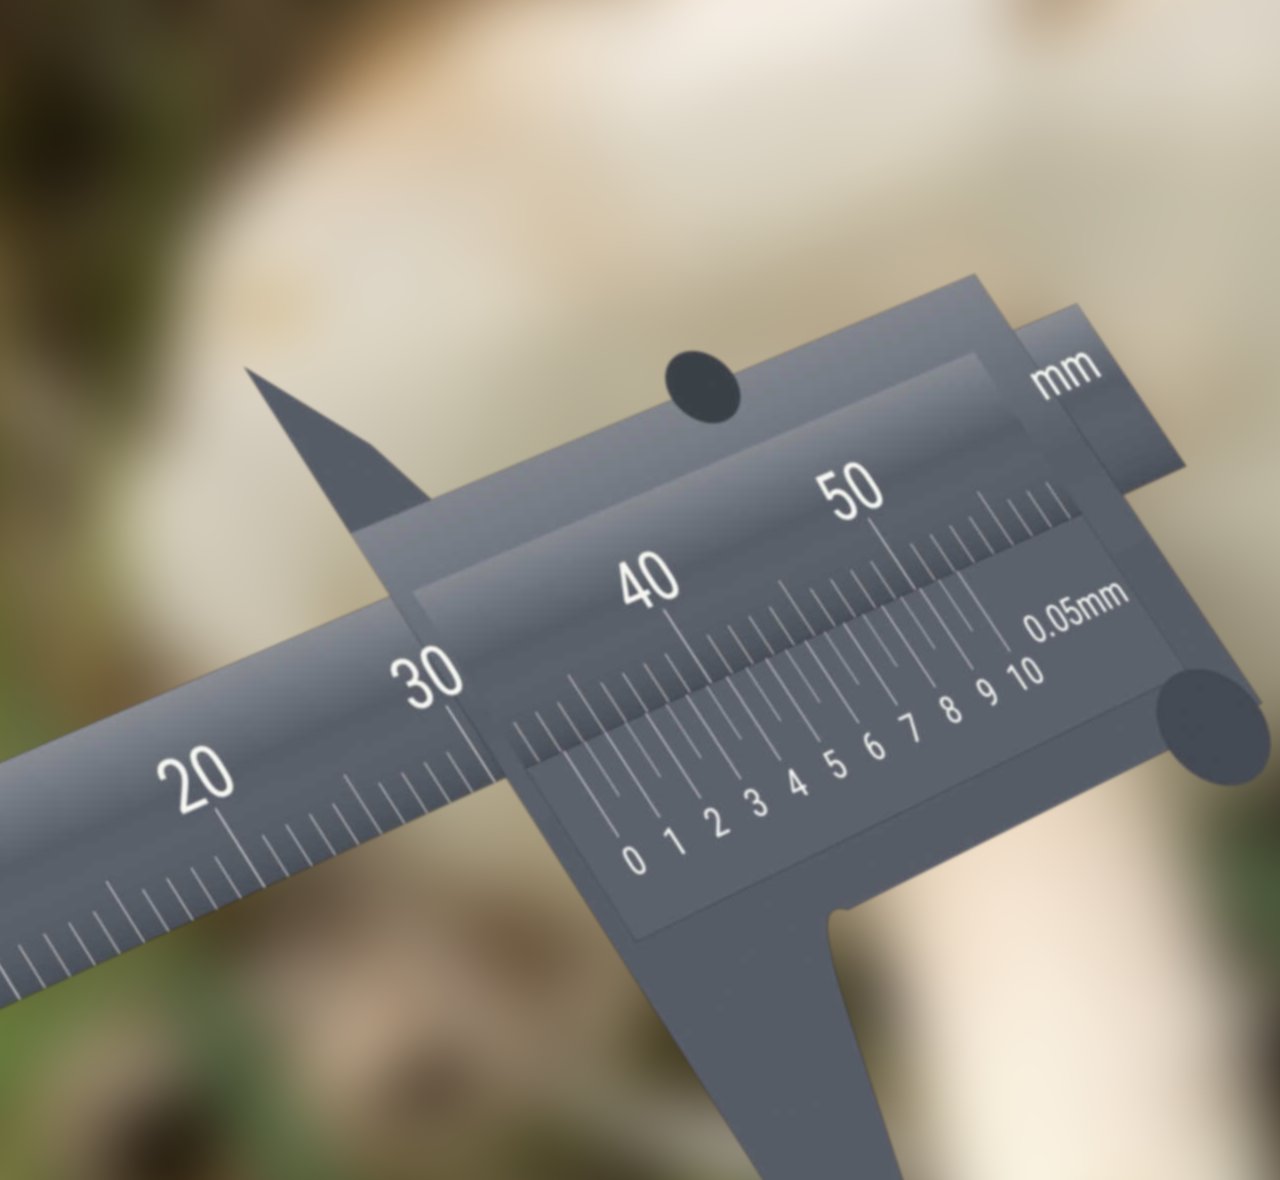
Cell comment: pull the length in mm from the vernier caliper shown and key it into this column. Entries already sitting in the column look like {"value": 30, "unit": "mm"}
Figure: {"value": 33.1, "unit": "mm"}
